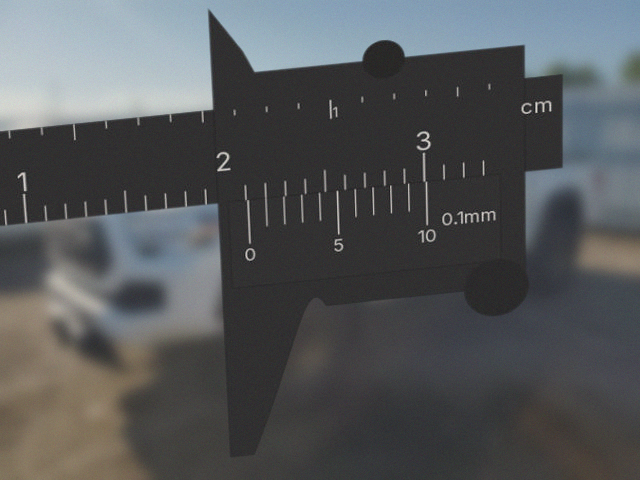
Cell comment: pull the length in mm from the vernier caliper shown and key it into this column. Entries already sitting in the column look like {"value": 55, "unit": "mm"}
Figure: {"value": 21.1, "unit": "mm"}
